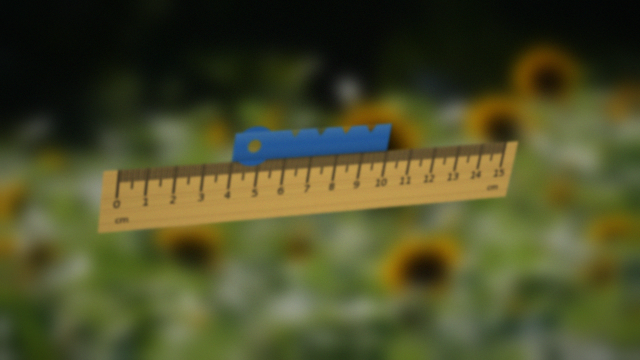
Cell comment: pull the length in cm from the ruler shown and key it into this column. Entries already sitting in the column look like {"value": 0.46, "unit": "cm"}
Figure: {"value": 6, "unit": "cm"}
